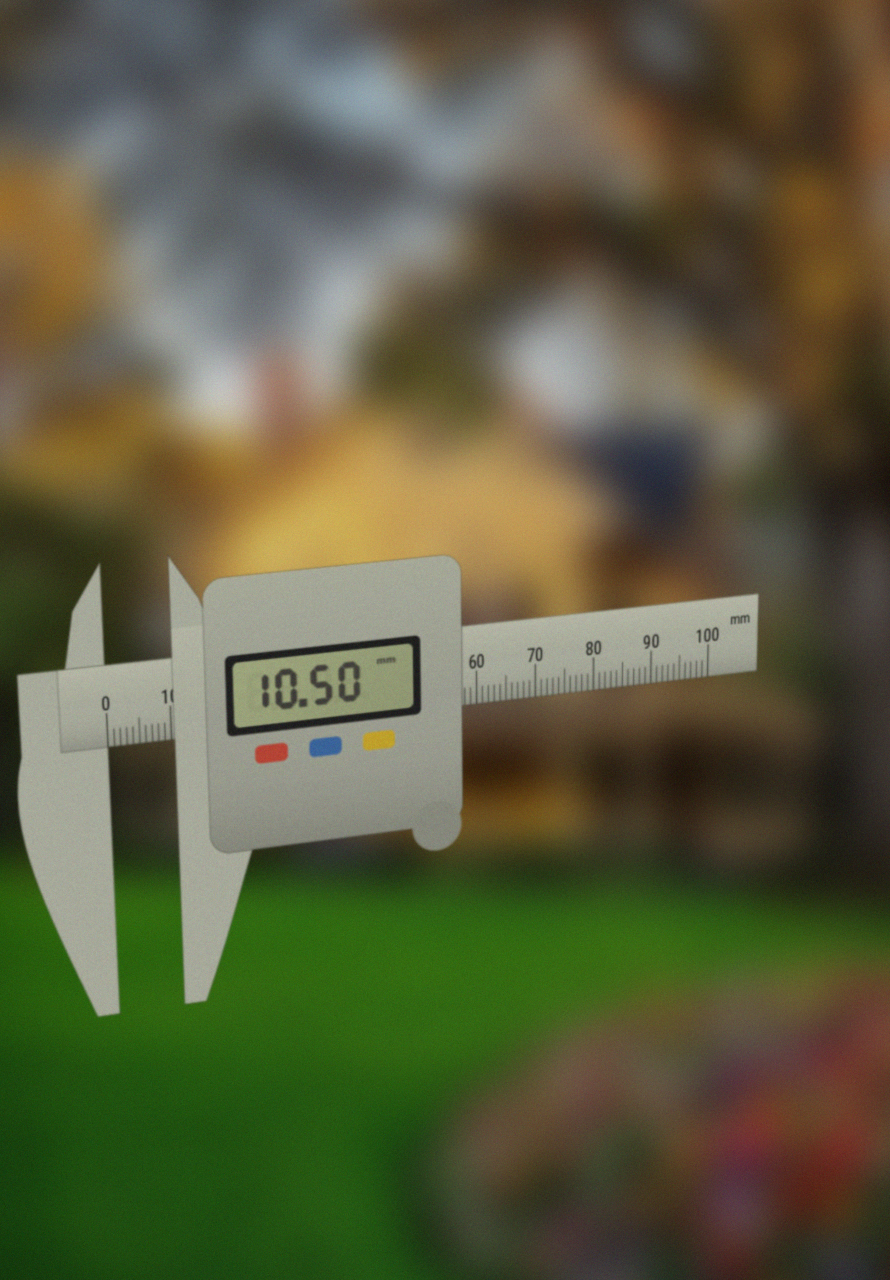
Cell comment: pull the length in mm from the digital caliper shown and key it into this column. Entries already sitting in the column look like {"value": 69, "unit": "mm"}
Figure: {"value": 10.50, "unit": "mm"}
